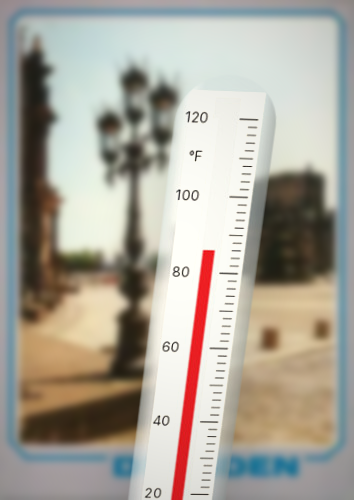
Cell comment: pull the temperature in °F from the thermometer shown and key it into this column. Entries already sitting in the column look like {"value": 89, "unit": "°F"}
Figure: {"value": 86, "unit": "°F"}
